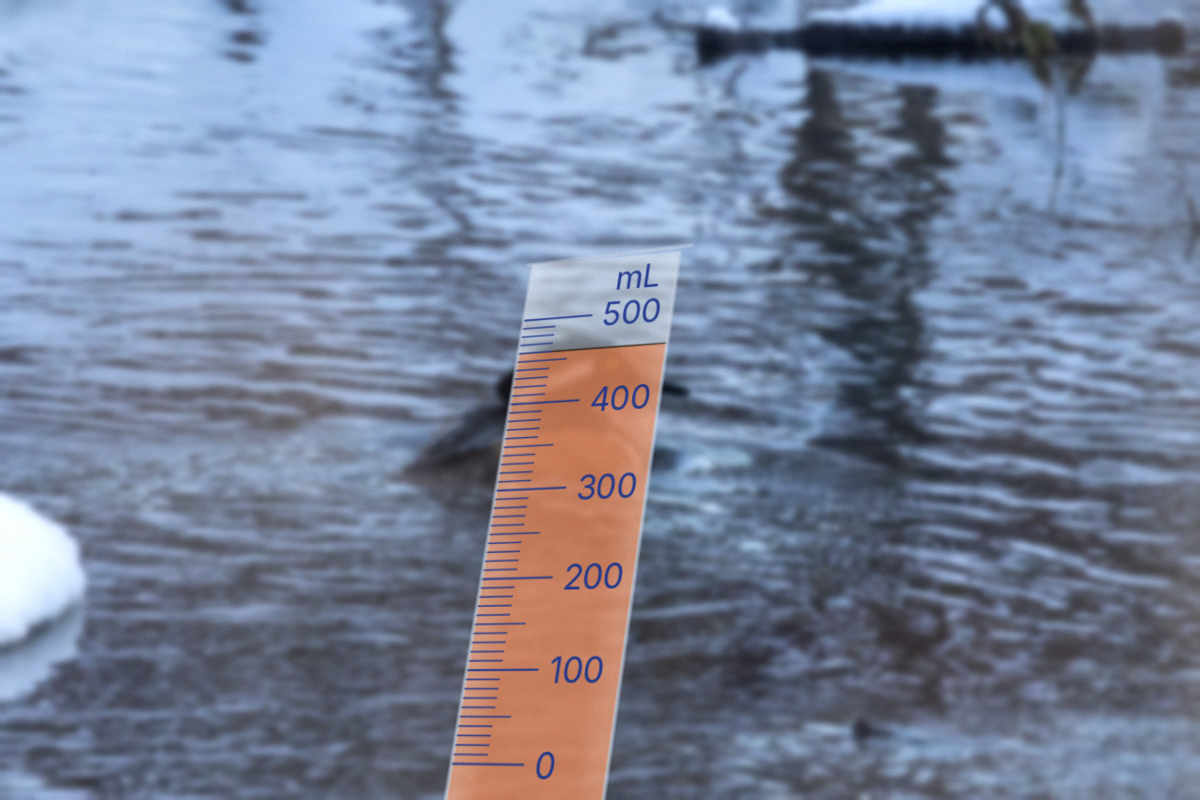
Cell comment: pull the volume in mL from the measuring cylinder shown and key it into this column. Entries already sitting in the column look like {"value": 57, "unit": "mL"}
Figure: {"value": 460, "unit": "mL"}
